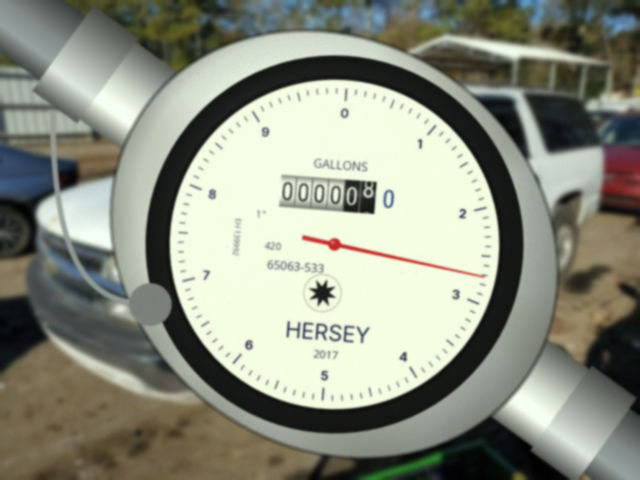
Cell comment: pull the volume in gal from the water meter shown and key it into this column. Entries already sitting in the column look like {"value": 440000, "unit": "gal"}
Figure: {"value": 82.7, "unit": "gal"}
